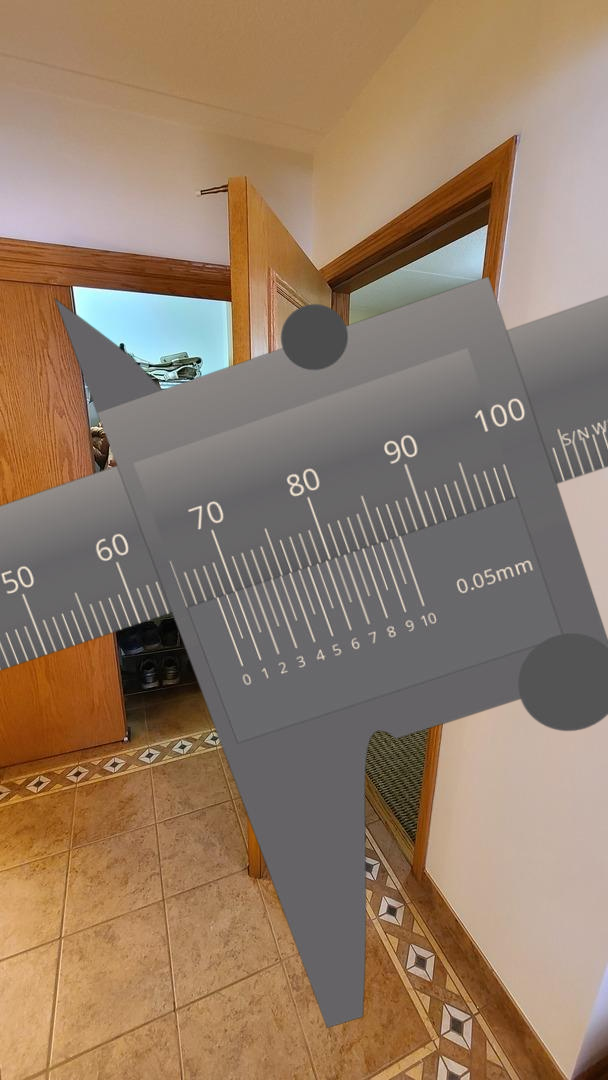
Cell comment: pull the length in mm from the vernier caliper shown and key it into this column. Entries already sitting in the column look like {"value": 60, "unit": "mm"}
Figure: {"value": 68.2, "unit": "mm"}
